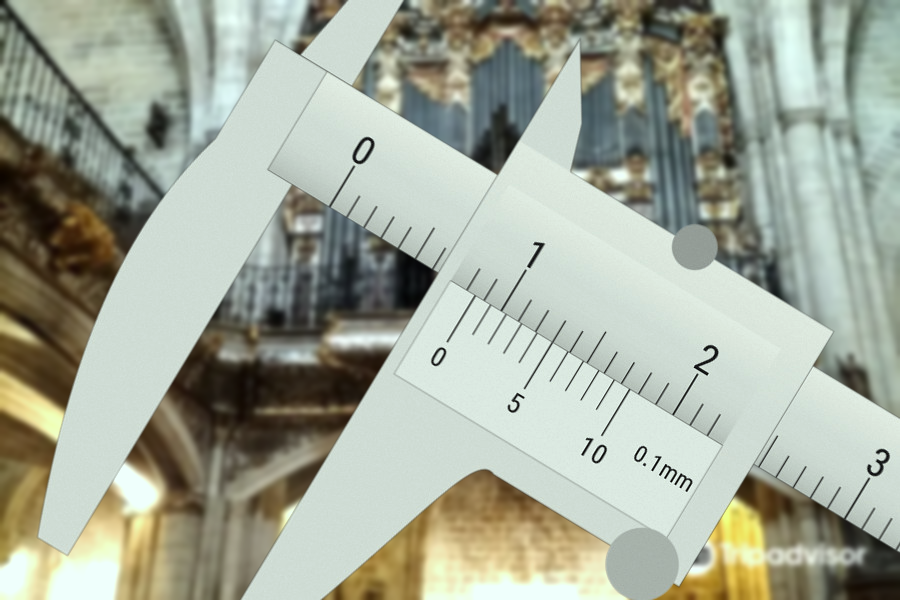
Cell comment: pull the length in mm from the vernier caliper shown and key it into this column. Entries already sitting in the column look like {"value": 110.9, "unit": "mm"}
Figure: {"value": 8.5, "unit": "mm"}
